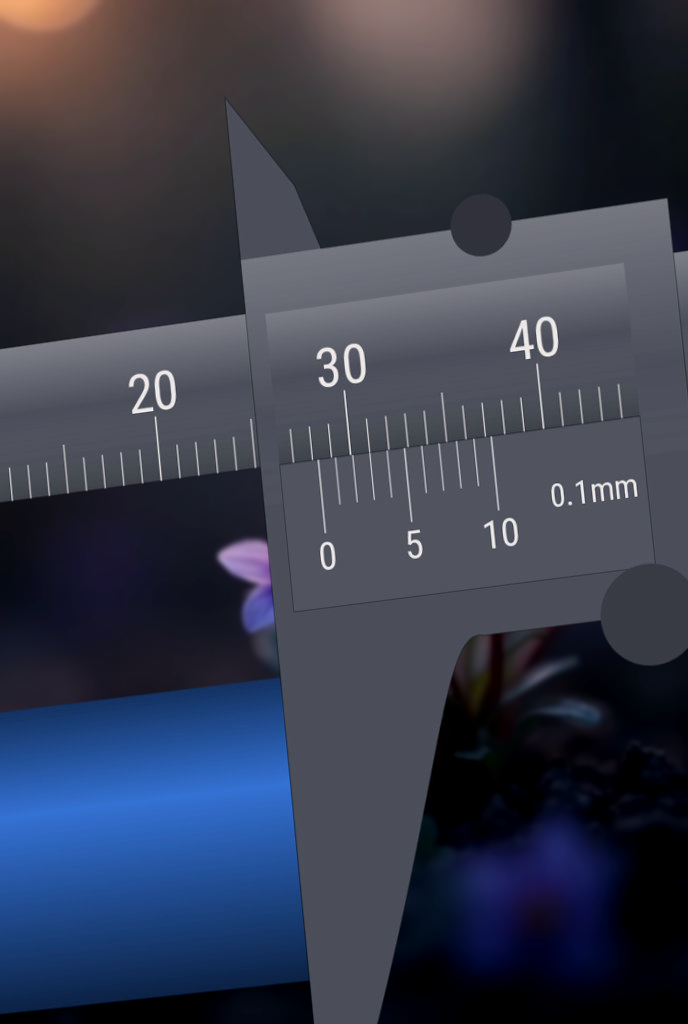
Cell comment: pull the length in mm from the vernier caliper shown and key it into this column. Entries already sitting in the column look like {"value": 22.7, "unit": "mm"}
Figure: {"value": 28.3, "unit": "mm"}
